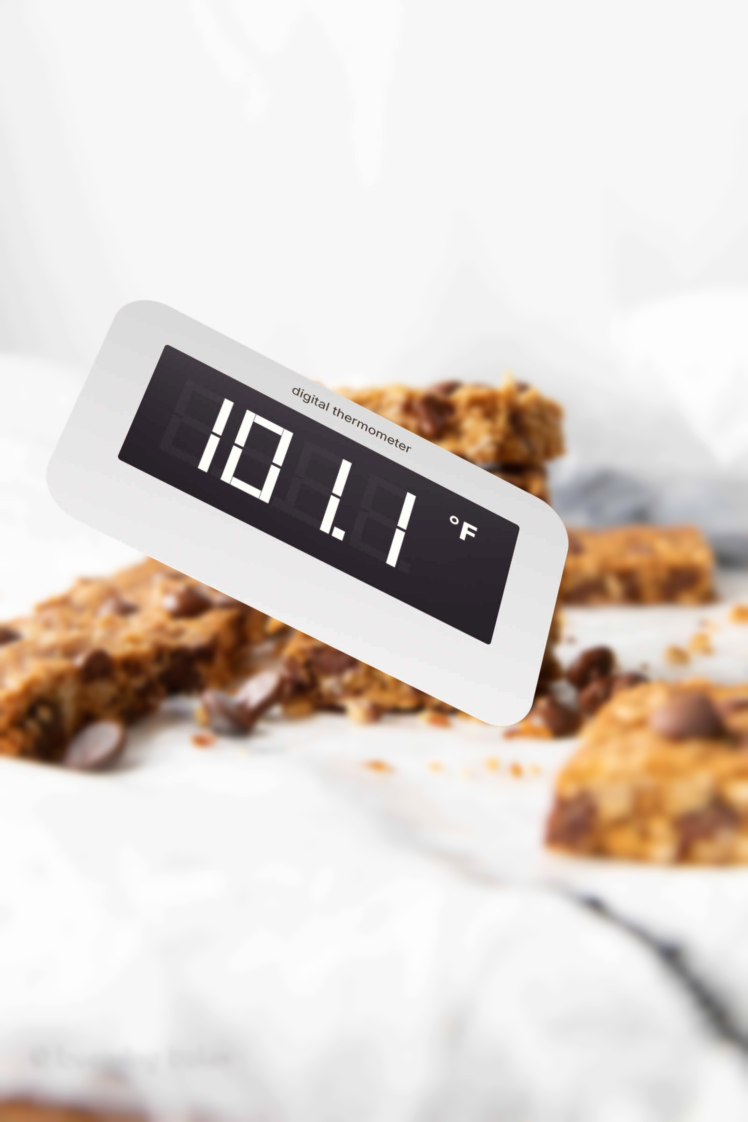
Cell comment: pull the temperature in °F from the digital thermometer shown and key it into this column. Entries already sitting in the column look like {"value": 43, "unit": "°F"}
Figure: {"value": 101.1, "unit": "°F"}
